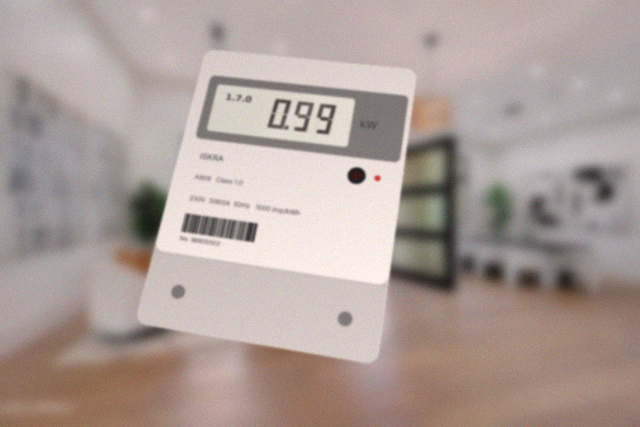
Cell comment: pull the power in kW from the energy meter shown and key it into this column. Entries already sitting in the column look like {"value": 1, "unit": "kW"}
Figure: {"value": 0.99, "unit": "kW"}
